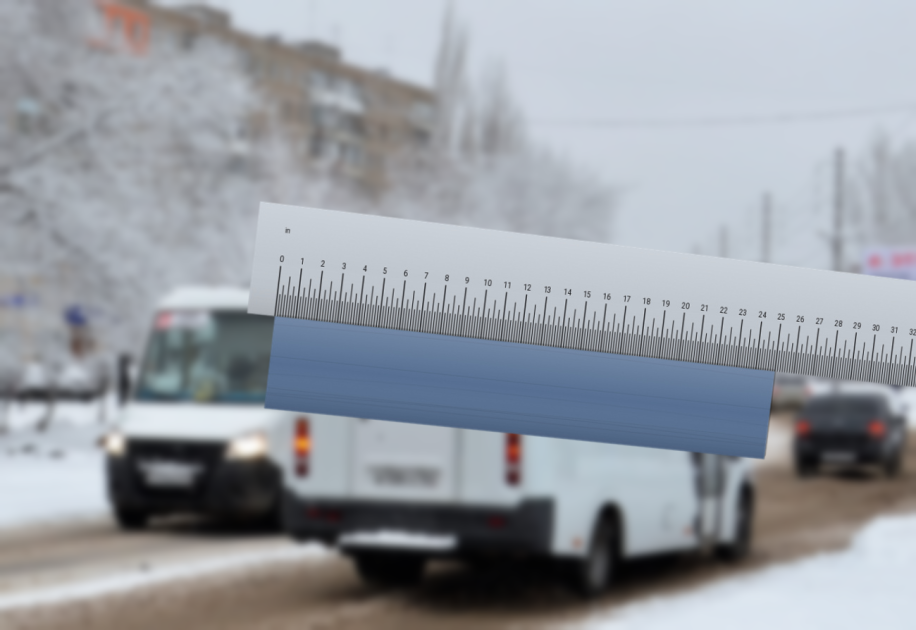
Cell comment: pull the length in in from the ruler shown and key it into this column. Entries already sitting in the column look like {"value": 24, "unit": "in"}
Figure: {"value": 25, "unit": "in"}
